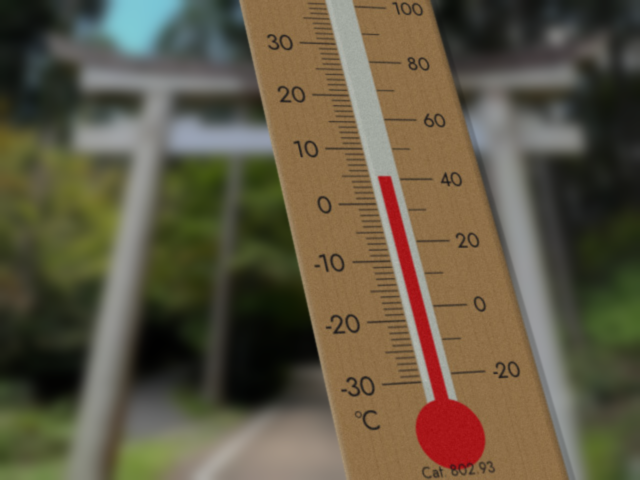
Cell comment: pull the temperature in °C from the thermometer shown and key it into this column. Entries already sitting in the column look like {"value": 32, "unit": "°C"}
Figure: {"value": 5, "unit": "°C"}
